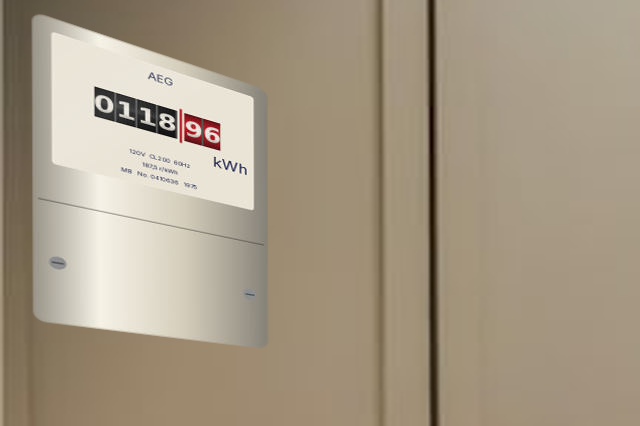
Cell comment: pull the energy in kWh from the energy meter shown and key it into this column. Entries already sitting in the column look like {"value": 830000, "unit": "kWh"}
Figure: {"value": 118.96, "unit": "kWh"}
